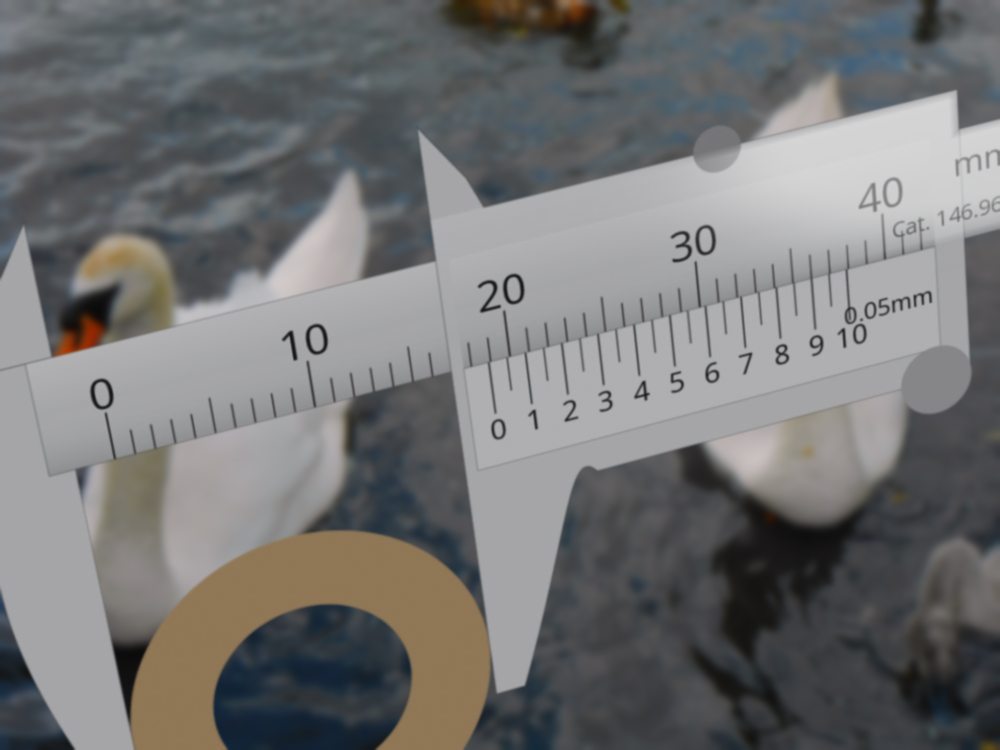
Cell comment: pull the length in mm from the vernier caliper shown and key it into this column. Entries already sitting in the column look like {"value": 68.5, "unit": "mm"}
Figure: {"value": 18.9, "unit": "mm"}
